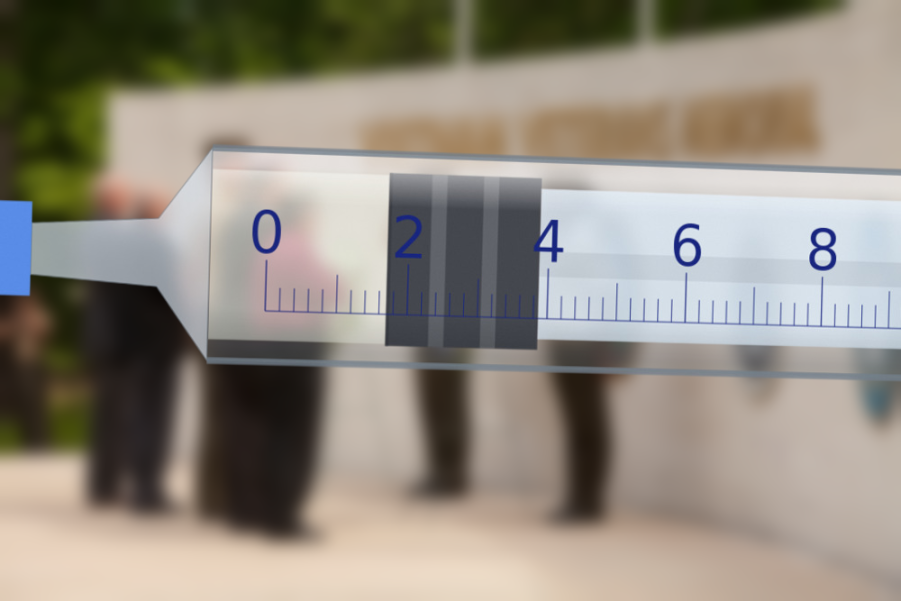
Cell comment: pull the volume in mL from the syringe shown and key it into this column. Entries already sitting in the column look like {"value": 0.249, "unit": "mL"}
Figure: {"value": 1.7, "unit": "mL"}
